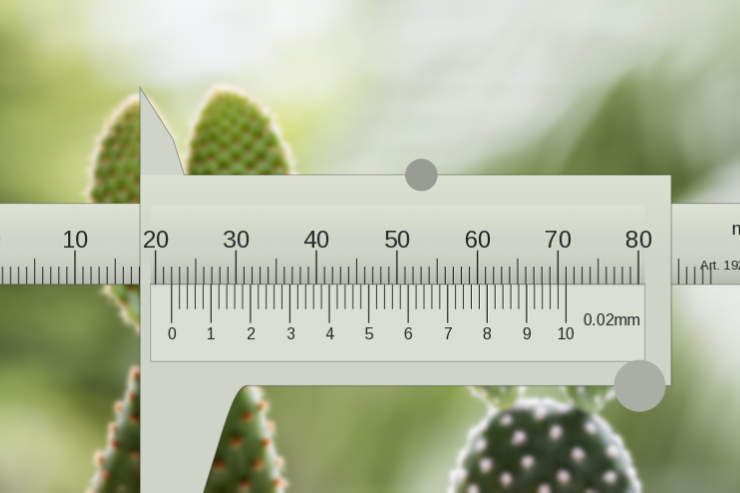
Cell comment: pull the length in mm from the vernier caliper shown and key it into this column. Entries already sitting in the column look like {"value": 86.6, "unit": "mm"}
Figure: {"value": 22.0, "unit": "mm"}
